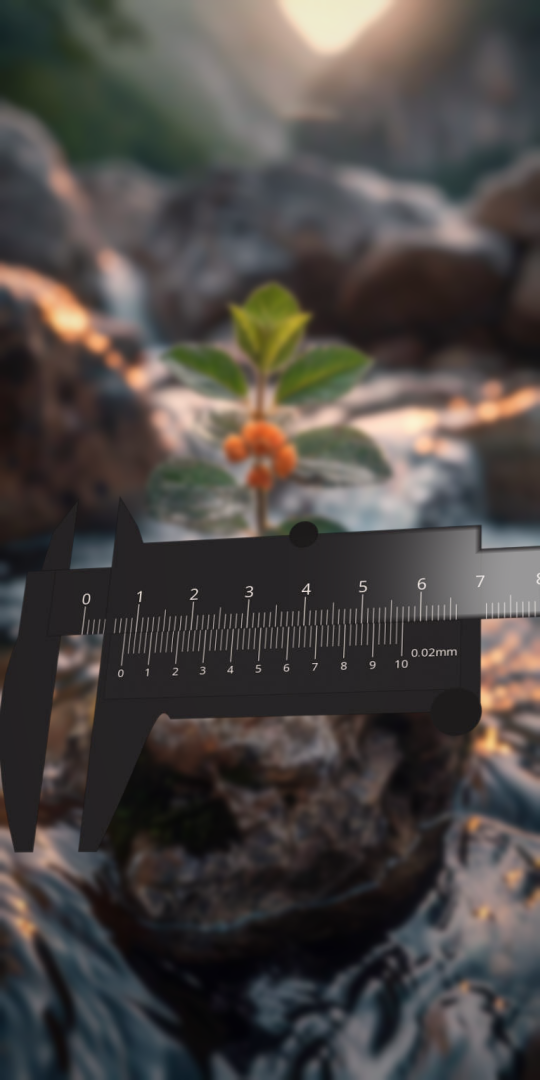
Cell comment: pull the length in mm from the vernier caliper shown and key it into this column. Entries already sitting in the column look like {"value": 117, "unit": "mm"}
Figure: {"value": 8.0, "unit": "mm"}
